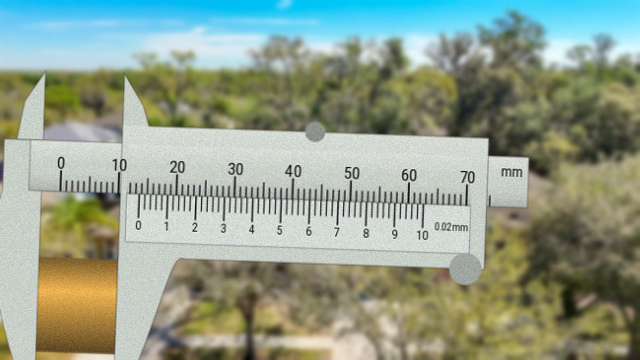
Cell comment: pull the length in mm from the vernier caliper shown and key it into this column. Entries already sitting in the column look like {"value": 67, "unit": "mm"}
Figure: {"value": 13.6, "unit": "mm"}
